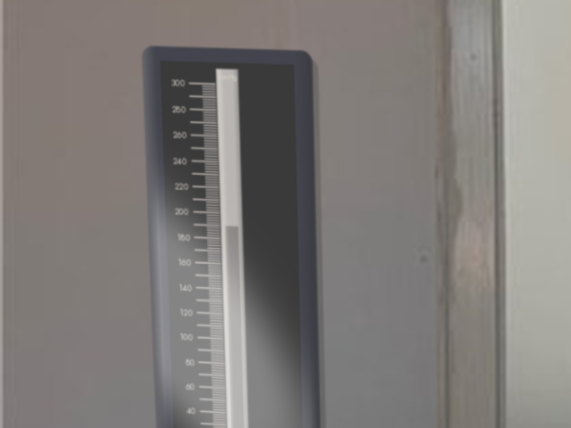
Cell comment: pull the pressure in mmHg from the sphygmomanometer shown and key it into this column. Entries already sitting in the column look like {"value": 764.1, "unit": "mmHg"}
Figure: {"value": 190, "unit": "mmHg"}
